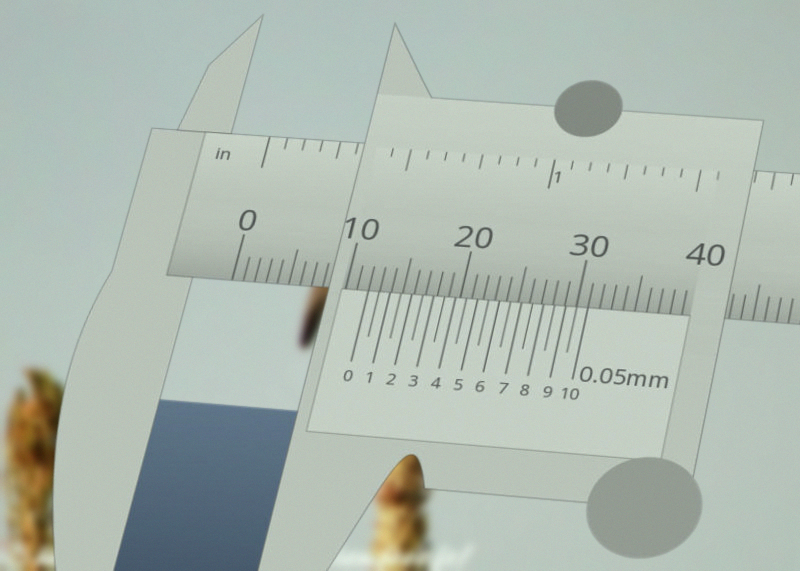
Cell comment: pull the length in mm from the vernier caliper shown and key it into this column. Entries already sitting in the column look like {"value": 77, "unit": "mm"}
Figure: {"value": 12.0, "unit": "mm"}
